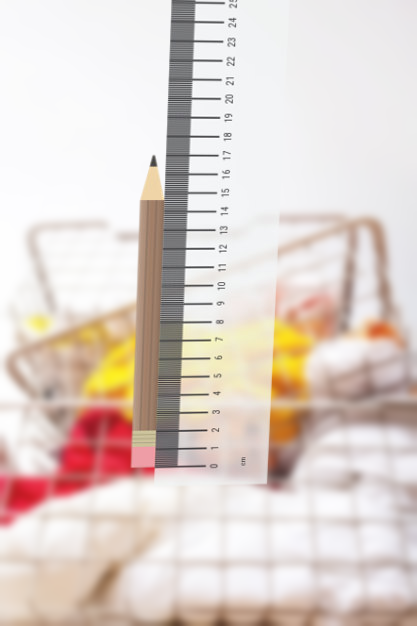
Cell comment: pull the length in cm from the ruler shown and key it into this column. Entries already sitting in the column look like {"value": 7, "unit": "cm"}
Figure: {"value": 17, "unit": "cm"}
